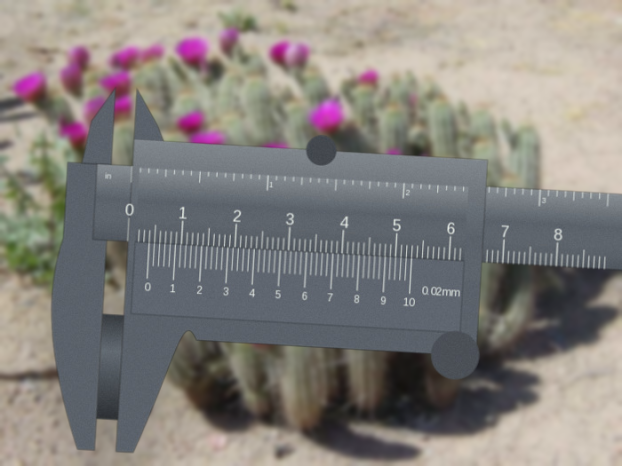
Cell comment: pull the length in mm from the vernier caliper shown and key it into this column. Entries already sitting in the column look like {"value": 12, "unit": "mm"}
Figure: {"value": 4.0, "unit": "mm"}
